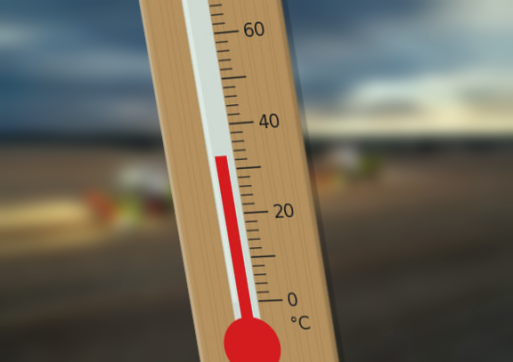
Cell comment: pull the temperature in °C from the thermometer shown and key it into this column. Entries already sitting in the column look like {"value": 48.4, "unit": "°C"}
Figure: {"value": 33, "unit": "°C"}
